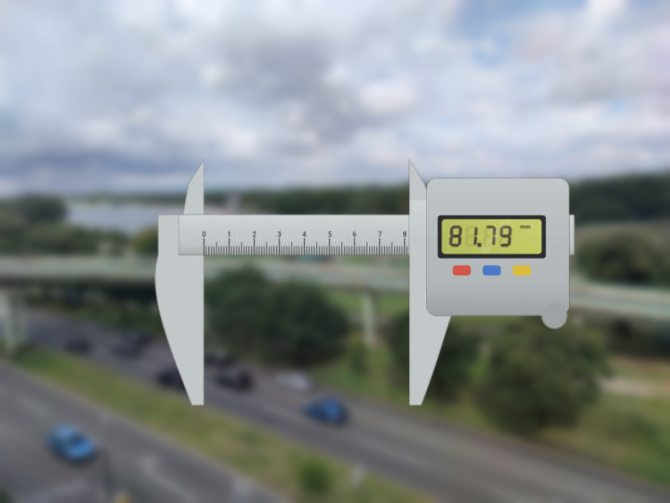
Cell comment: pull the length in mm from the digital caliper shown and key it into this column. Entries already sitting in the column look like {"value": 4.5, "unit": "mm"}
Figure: {"value": 81.79, "unit": "mm"}
